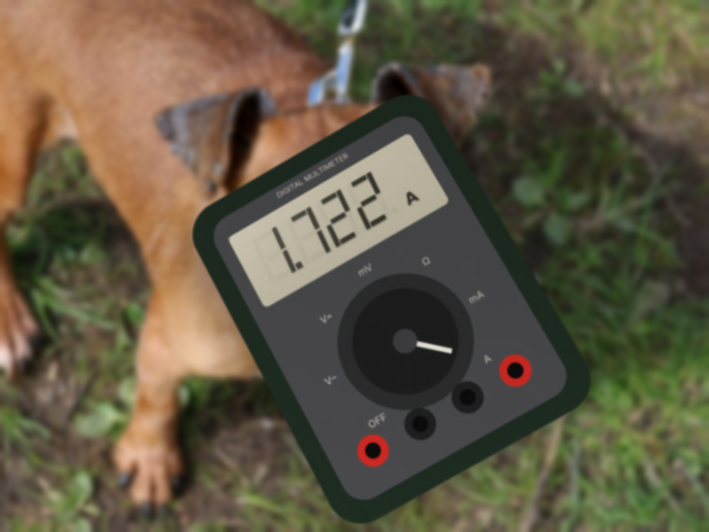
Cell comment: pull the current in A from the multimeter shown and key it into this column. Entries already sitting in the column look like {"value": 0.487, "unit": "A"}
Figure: {"value": 1.722, "unit": "A"}
